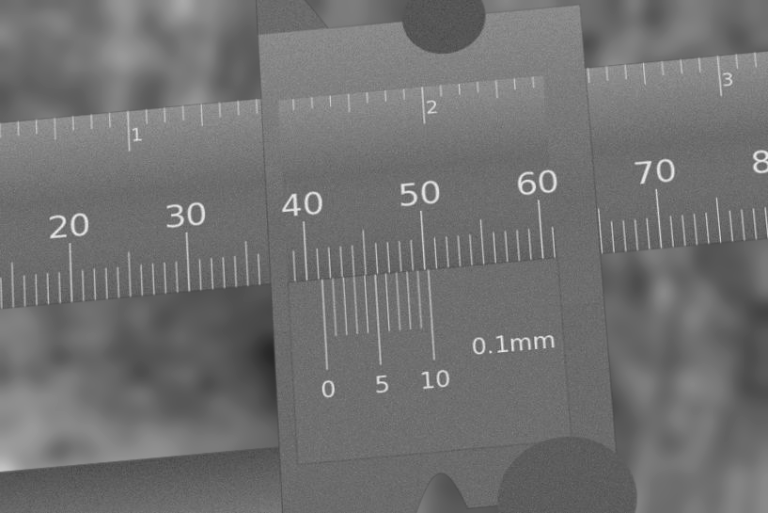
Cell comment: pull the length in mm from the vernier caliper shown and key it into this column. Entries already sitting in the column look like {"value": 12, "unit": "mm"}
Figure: {"value": 41.3, "unit": "mm"}
